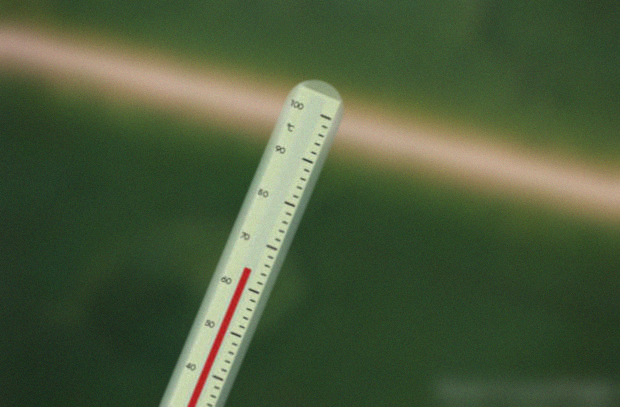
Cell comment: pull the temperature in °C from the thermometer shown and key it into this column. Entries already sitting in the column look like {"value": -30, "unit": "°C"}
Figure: {"value": 64, "unit": "°C"}
